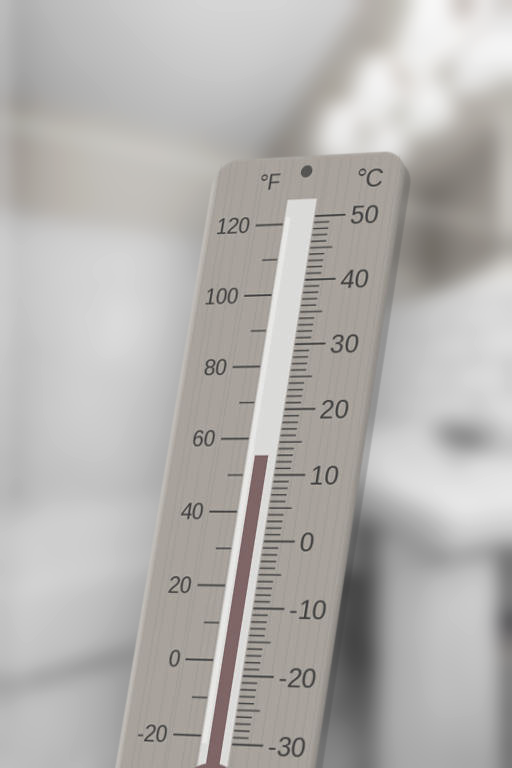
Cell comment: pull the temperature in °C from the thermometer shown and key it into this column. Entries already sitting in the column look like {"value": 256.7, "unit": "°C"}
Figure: {"value": 13, "unit": "°C"}
